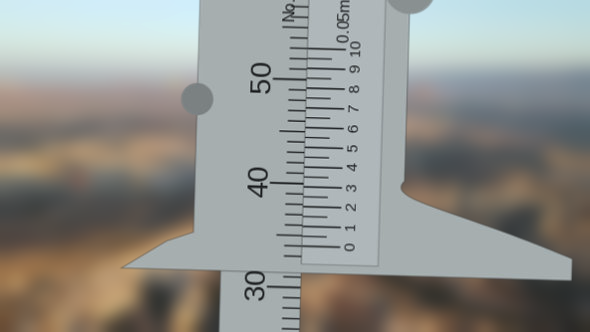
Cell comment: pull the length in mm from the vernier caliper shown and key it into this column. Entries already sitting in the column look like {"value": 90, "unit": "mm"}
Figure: {"value": 34.0, "unit": "mm"}
